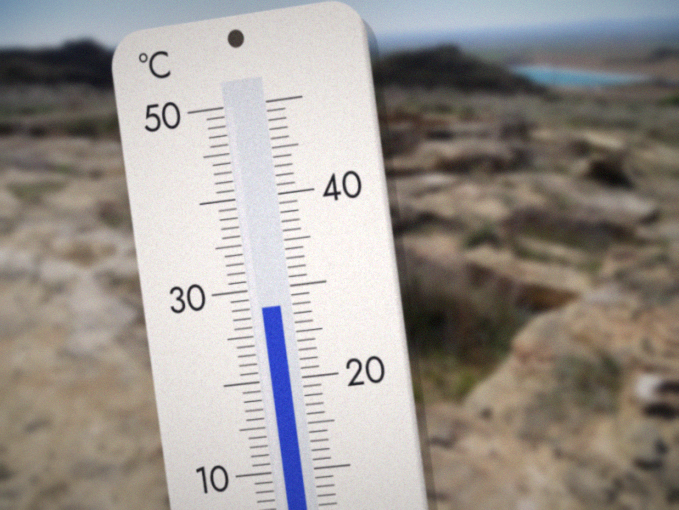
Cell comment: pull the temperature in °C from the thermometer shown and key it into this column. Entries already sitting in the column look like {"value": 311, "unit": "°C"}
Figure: {"value": 28, "unit": "°C"}
